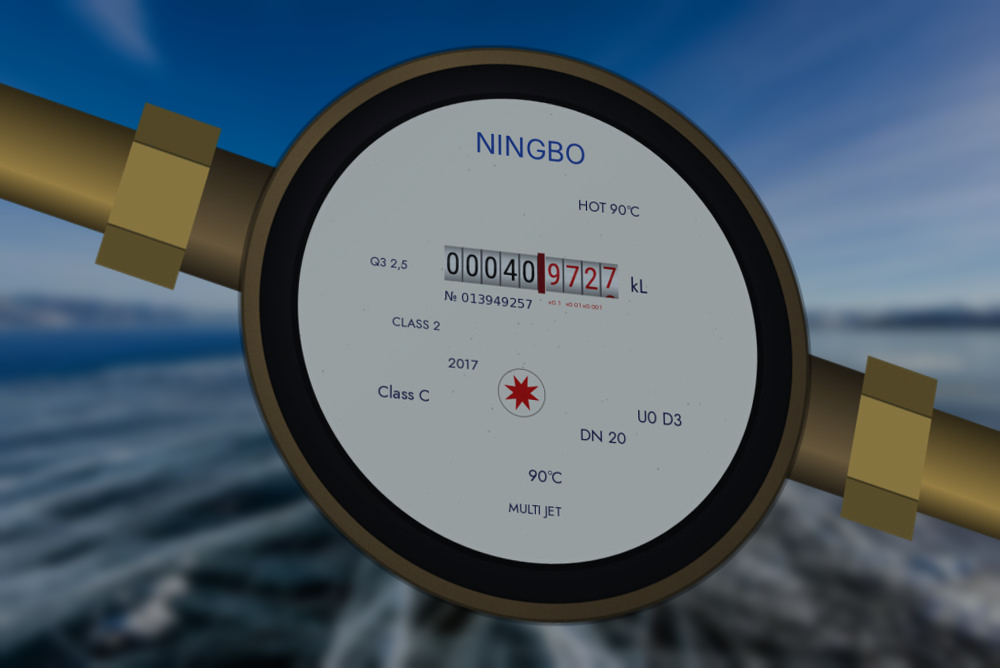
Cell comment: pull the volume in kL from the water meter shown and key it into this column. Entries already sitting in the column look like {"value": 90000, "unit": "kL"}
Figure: {"value": 40.9727, "unit": "kL"}
